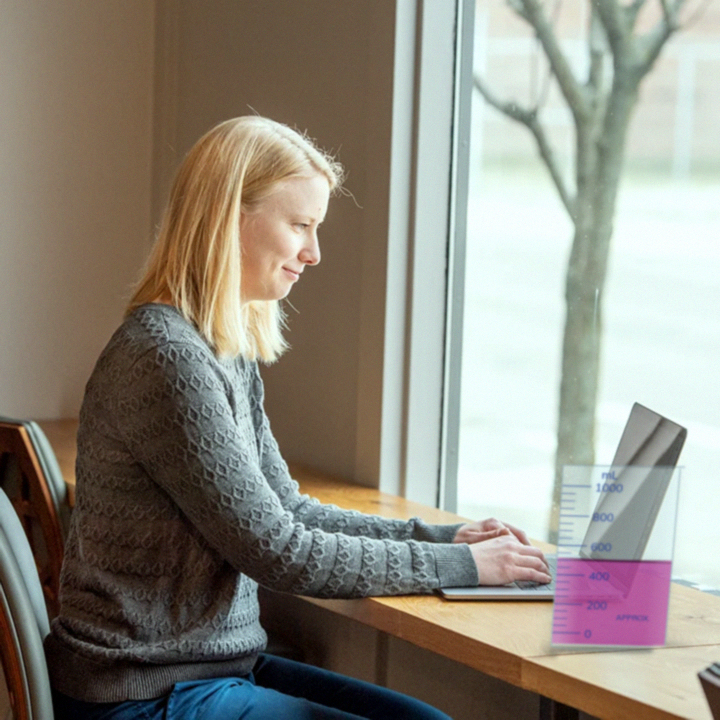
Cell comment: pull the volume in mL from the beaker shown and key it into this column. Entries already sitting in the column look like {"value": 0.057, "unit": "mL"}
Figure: {"value": 500, "unit": "mL"}
